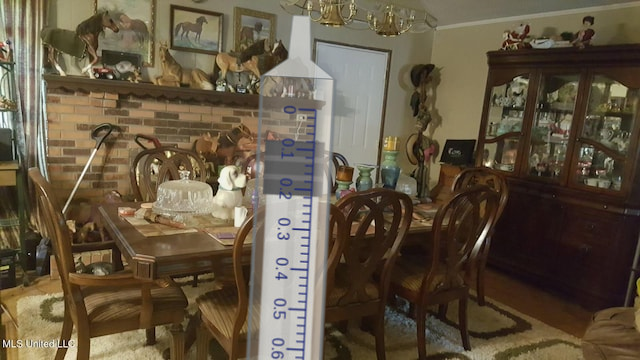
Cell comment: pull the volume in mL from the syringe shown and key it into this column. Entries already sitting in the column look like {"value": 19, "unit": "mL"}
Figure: {"value": 0.08, "unit": "mL"}
